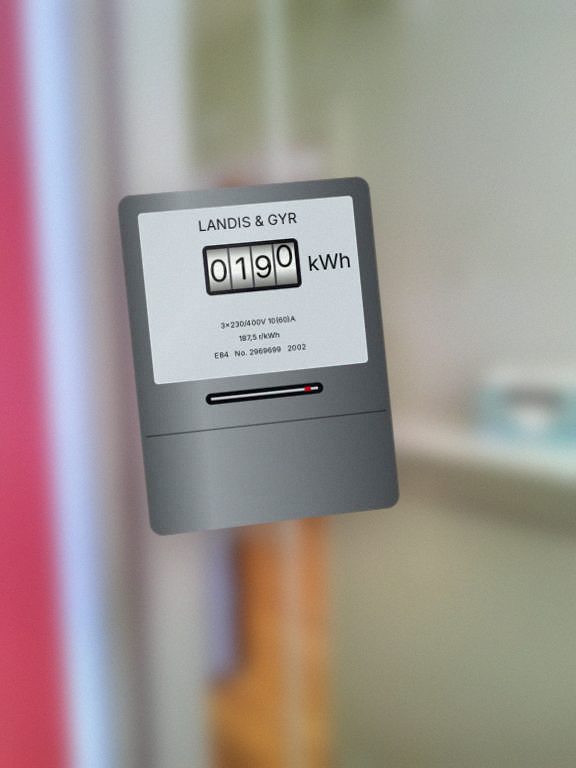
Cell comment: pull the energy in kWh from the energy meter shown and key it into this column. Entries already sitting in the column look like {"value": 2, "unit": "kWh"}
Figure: {"value": 190, "unit": "kWh"}
